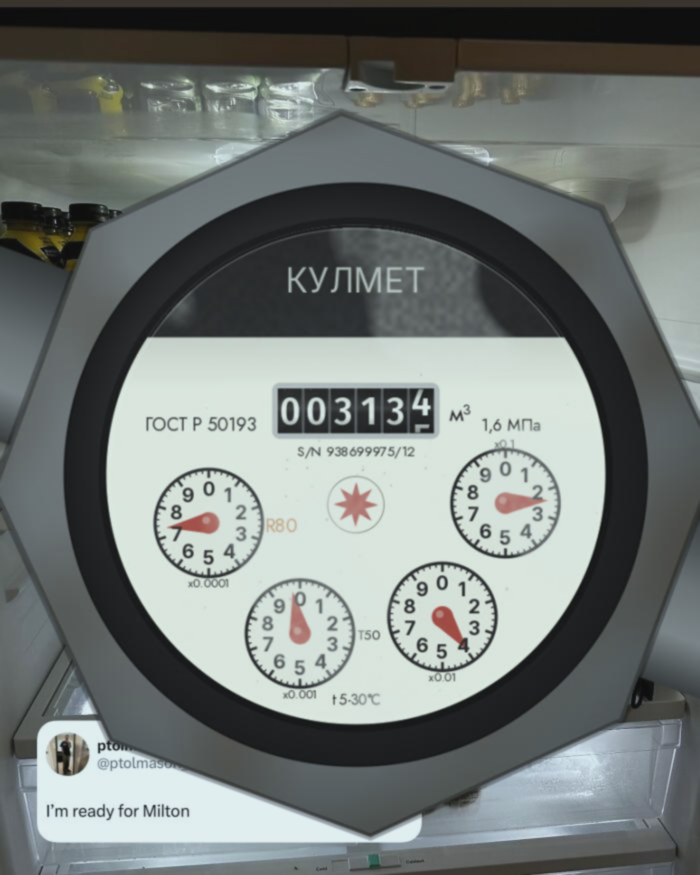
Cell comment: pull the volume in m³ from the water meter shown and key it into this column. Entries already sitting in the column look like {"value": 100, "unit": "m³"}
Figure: {"value": 3134.2397, "unit": "m³"}
